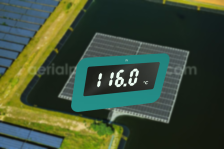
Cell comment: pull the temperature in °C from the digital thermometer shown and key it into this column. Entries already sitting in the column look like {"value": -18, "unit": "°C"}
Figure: {"value": 116.0, "unit": "°C"}
